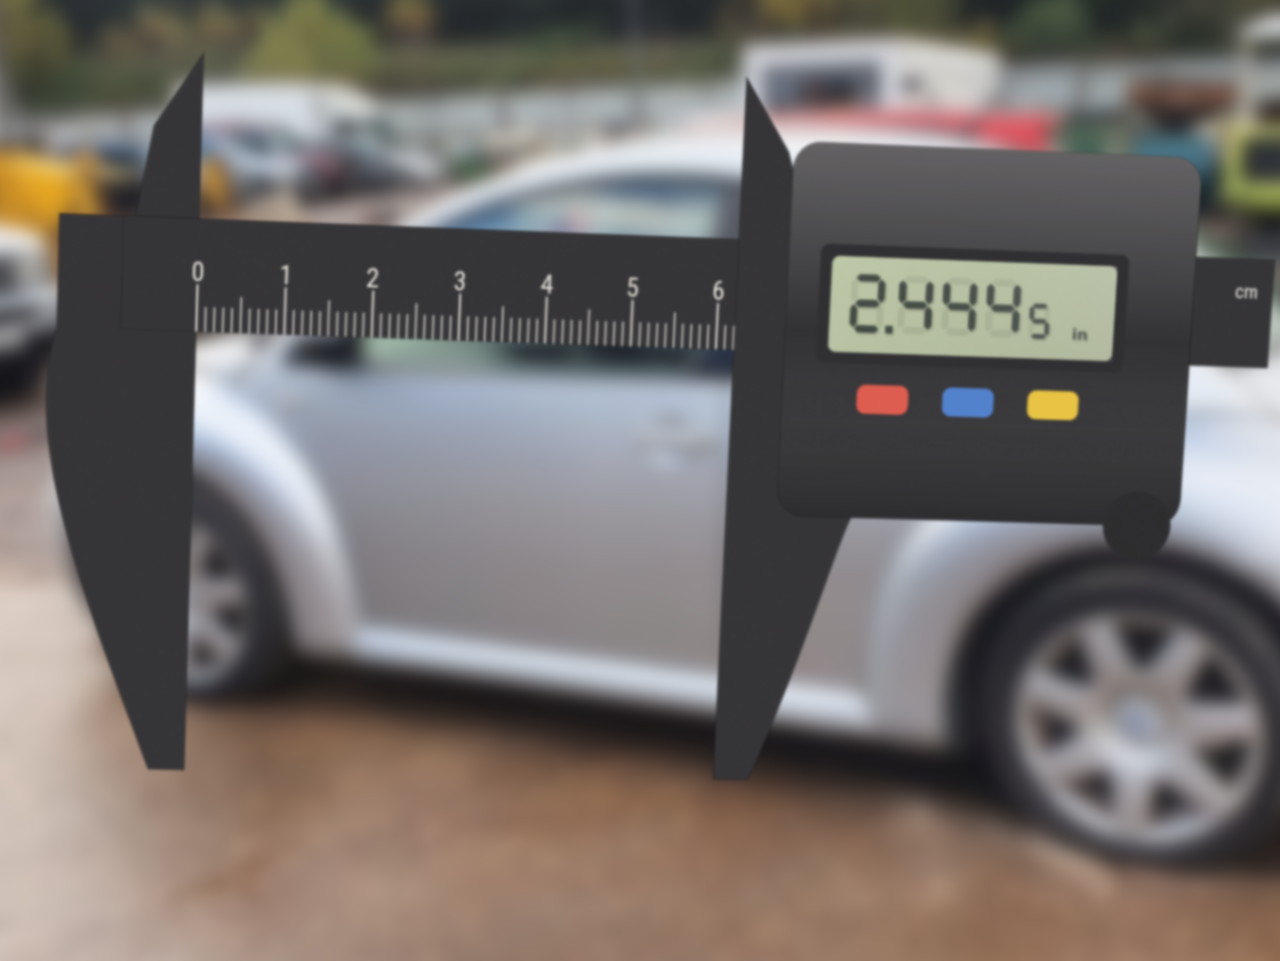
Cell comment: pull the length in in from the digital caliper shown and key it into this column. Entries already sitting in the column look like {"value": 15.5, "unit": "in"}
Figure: {"value": 2.4445, "unit": "in"}
